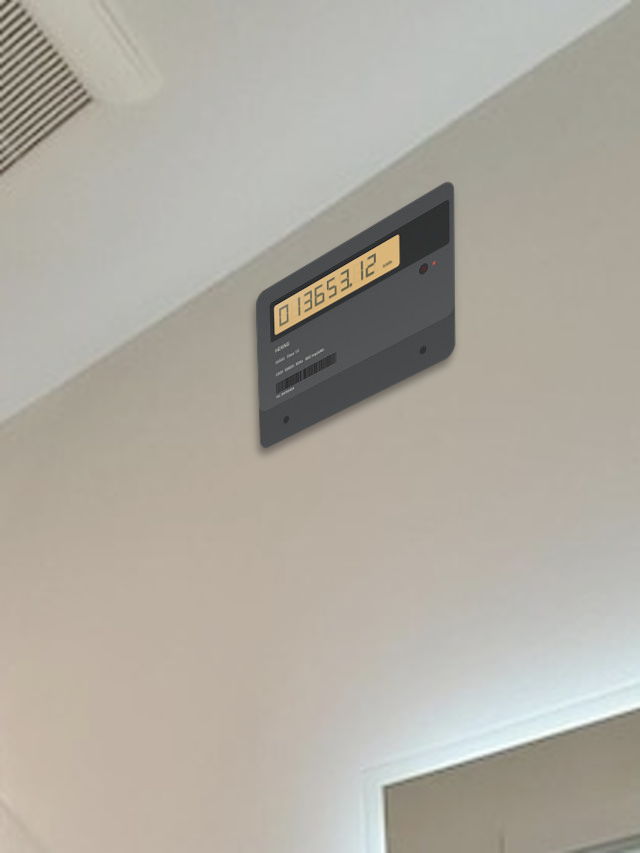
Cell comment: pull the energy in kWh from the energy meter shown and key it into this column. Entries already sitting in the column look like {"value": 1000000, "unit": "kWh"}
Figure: {"value": 13653.12, "unit": "kWh"}
